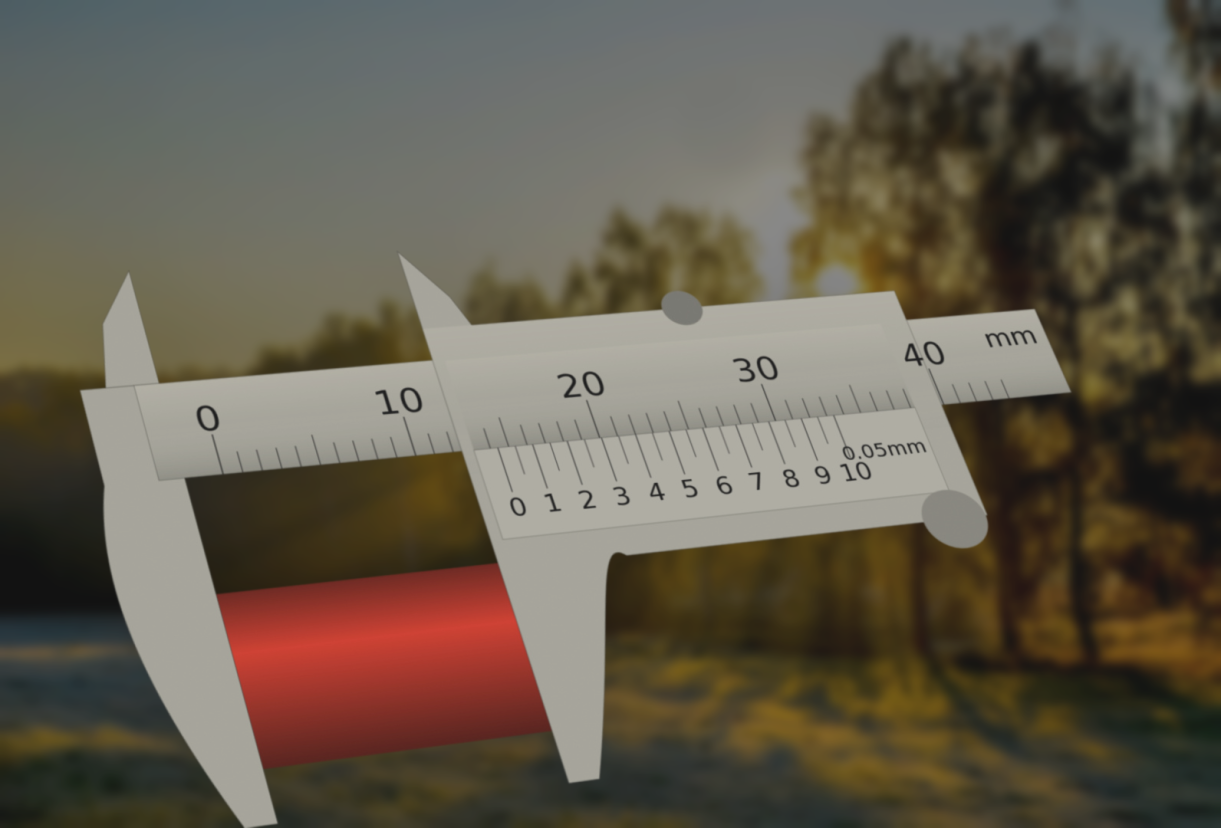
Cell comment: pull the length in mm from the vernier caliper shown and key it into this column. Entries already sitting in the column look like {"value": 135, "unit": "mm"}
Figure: {"value": 14.4, "unit": "mm"}
